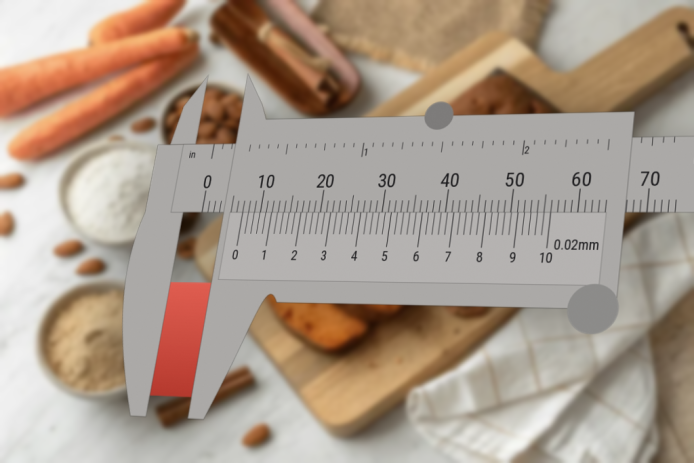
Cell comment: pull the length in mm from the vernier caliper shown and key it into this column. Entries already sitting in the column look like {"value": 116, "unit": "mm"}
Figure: {"value": 7.0, "unit": "mm"}
